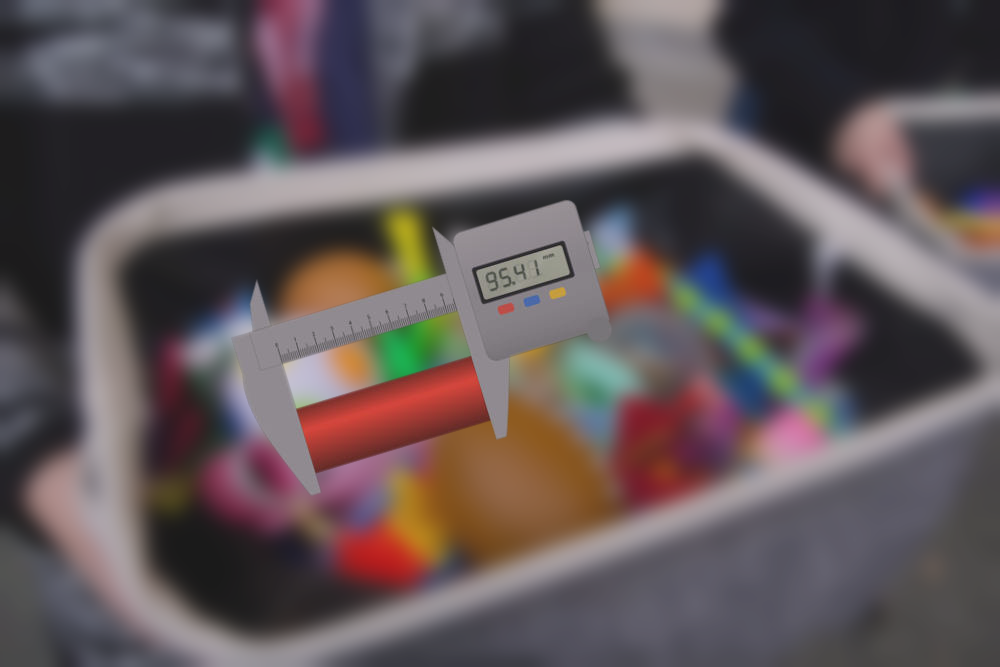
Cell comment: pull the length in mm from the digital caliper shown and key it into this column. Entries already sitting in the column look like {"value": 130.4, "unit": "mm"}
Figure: {"value": 95.41, "unit": "mm"}
